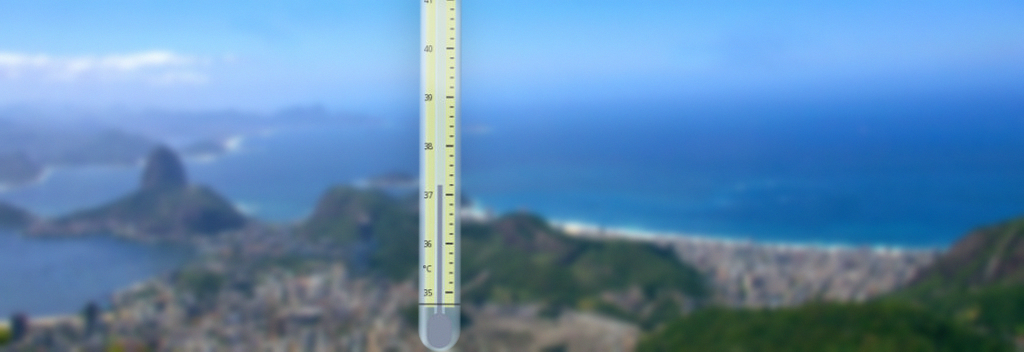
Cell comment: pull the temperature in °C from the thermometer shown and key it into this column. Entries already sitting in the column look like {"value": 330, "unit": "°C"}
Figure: {"value": 37.2, "unit": "°C"}
